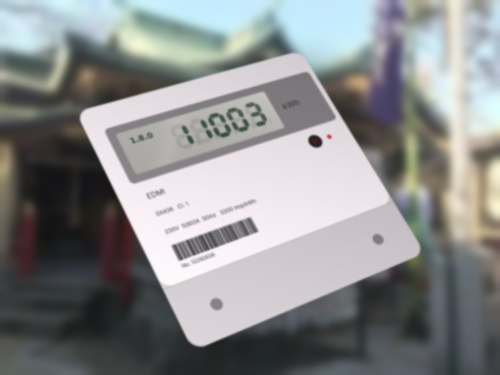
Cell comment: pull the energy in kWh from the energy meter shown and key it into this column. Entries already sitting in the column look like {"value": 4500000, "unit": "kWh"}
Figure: {"value": 11003, "unit": "kWh"}
